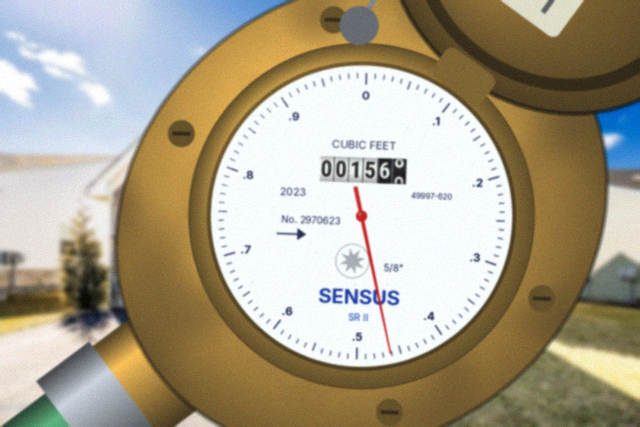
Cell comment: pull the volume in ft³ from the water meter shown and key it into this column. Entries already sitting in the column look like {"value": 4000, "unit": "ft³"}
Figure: {"value": 1568.46, "unit": "ft³"}
